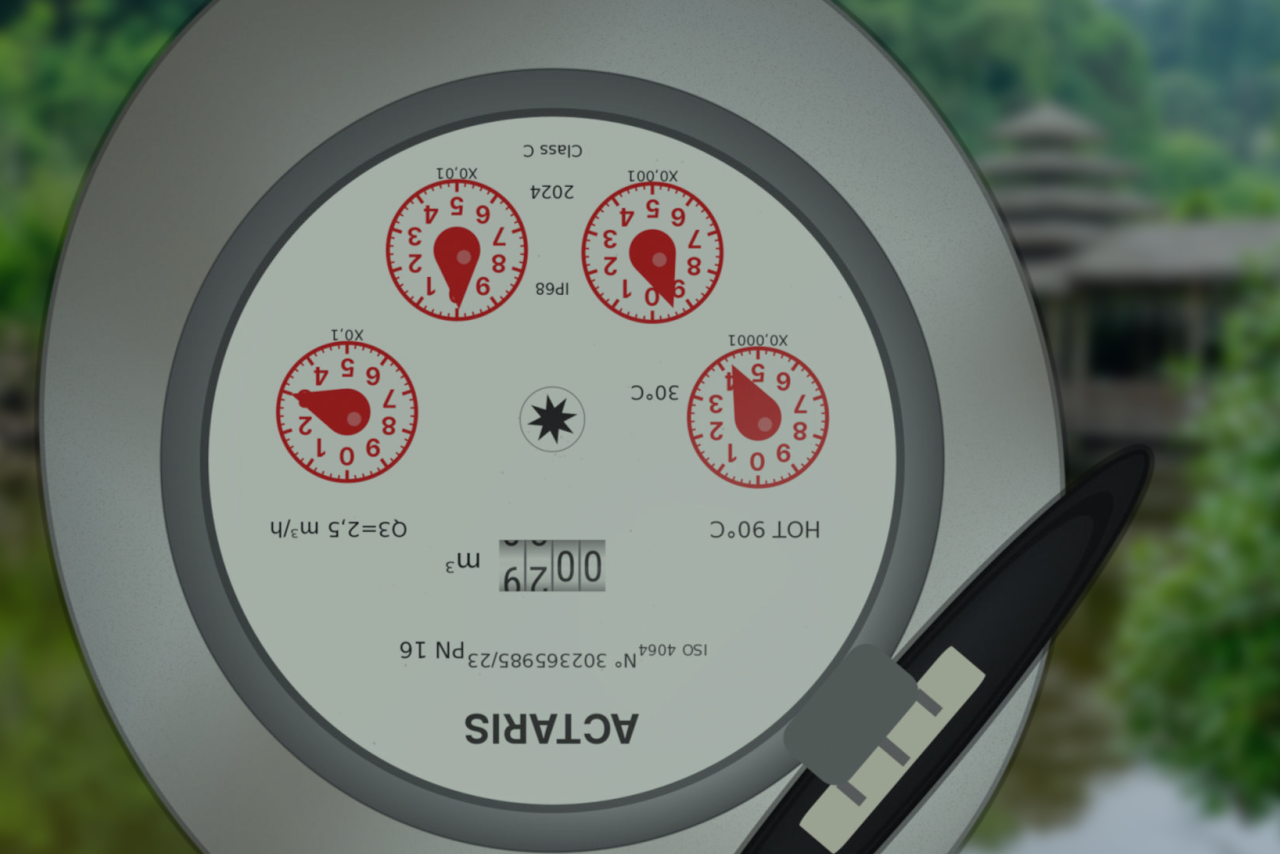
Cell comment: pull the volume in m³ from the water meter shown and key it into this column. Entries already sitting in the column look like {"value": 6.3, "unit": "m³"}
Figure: {"value": 29.2994, "unit": "m³"}
